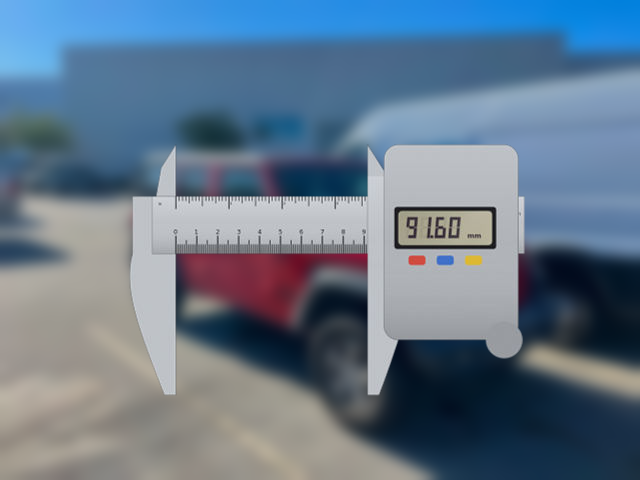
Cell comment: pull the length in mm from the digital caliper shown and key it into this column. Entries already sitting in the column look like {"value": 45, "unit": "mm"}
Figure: {"value": 91.60, "unit": "mm"}
